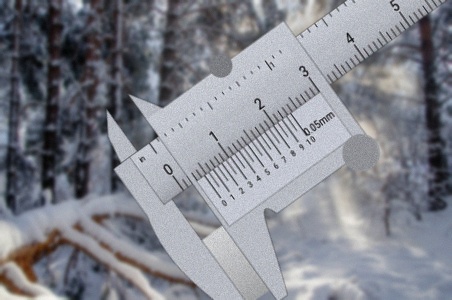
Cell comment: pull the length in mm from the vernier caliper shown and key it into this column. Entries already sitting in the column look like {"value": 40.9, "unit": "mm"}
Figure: {"value": 4.6, "unit": "mm"}
